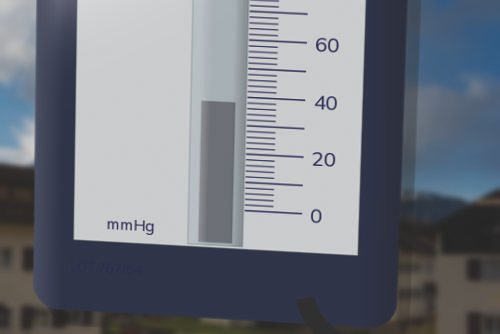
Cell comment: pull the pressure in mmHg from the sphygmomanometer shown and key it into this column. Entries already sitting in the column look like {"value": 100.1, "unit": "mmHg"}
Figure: {"value": 38, "unit": "mmHg"}
